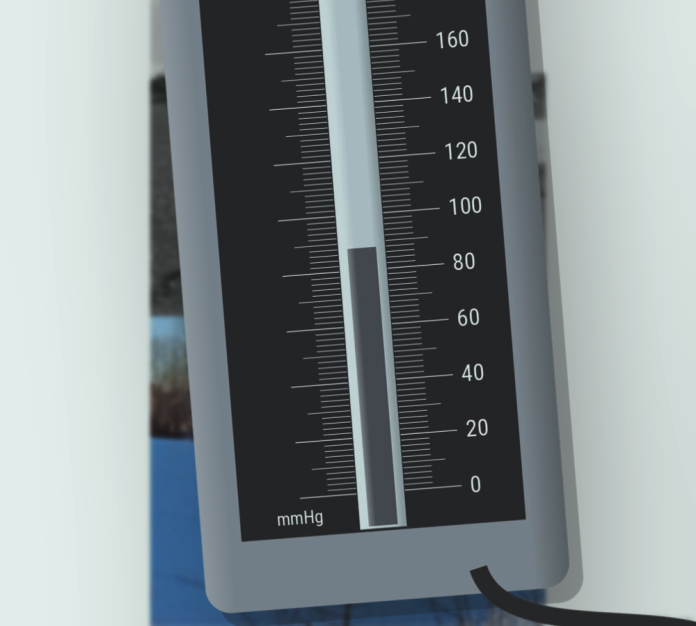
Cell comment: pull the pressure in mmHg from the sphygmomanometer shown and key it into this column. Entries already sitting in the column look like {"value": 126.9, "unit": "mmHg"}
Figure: {"value": 88, "unit": "mmHg"}
